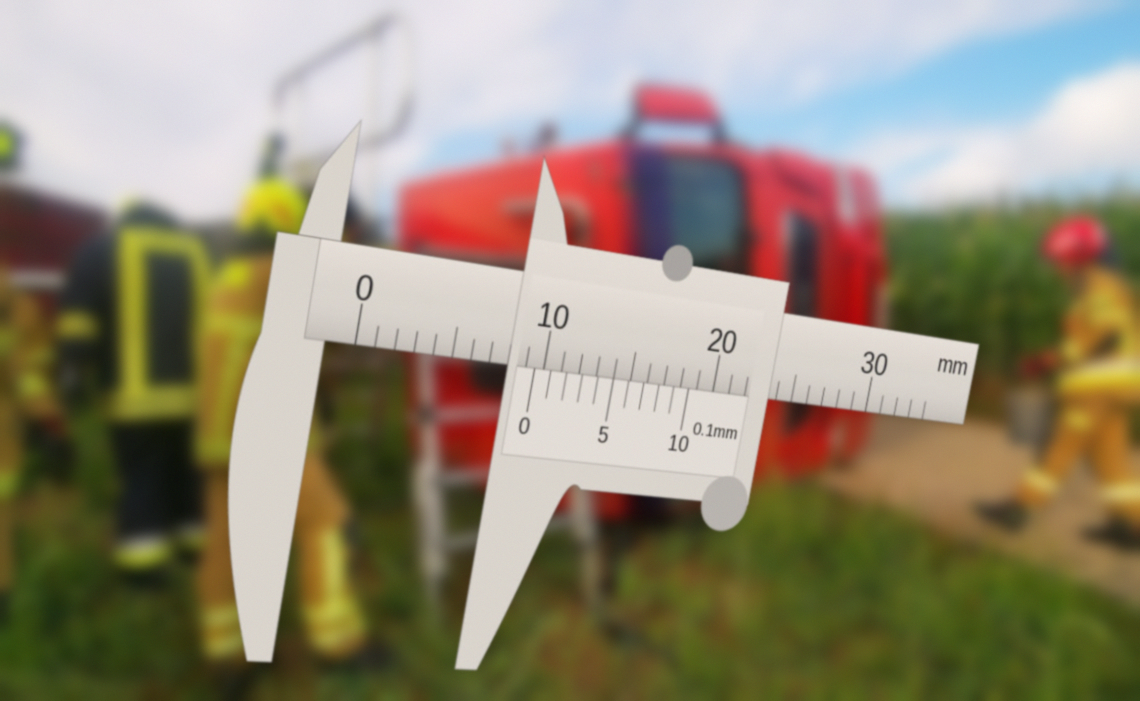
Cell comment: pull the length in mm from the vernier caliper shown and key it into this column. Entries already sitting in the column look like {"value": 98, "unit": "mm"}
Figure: {"value": 9.5, "unit": "mm"}
